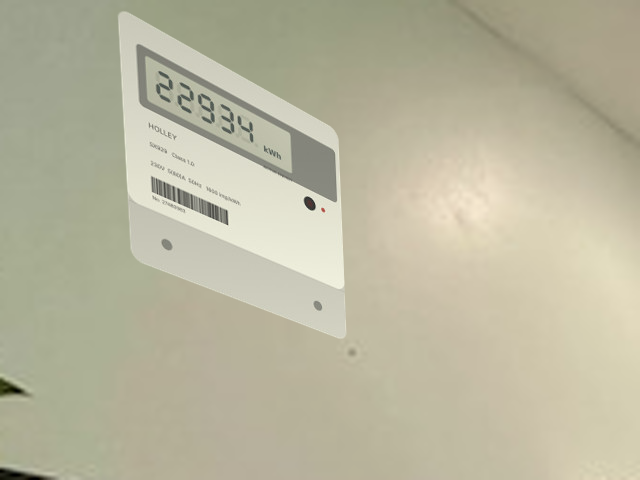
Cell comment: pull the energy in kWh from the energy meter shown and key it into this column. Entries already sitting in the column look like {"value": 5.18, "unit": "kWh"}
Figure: {"value": 22934, "unit": "kWh"}
